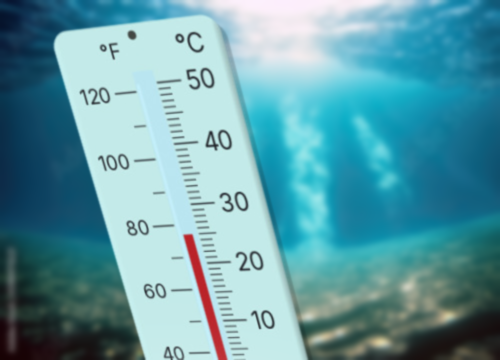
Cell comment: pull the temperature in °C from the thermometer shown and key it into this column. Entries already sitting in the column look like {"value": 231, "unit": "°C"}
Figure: {"value": 25, "unit": "°C"}
